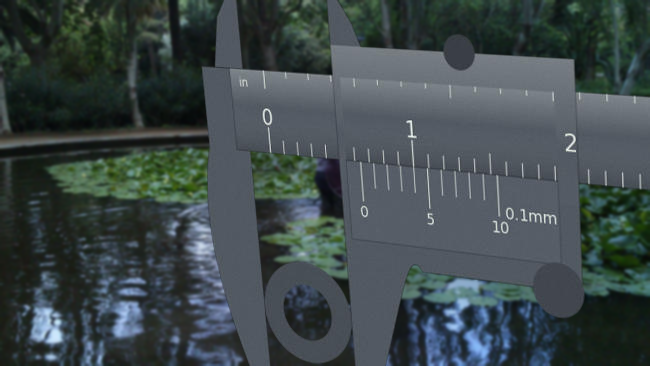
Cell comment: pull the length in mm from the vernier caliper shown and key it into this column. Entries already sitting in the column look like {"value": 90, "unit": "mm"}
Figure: {"value": 6.4, "unit": "mm"}
